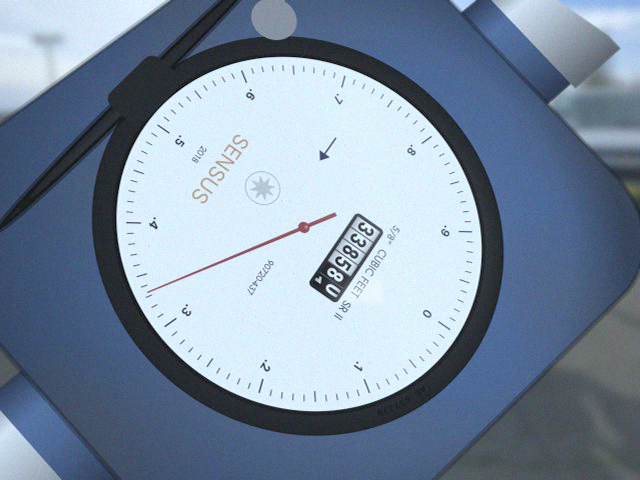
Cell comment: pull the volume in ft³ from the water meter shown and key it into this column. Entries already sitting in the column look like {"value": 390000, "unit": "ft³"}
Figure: {"value": 338580.33, "unit": "ft³"}
